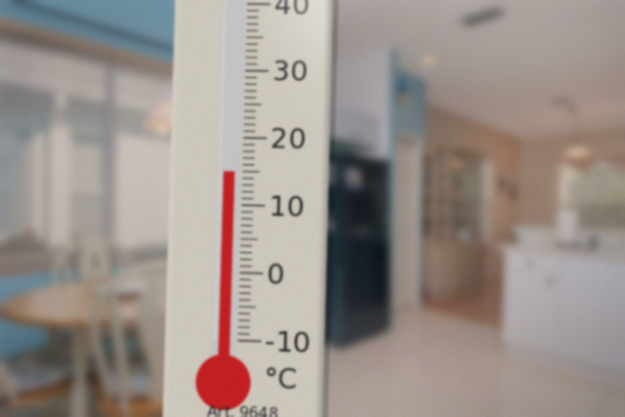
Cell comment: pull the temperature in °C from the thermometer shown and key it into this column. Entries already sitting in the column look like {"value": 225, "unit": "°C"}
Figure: {"value": 15, "unit": "°C"}
